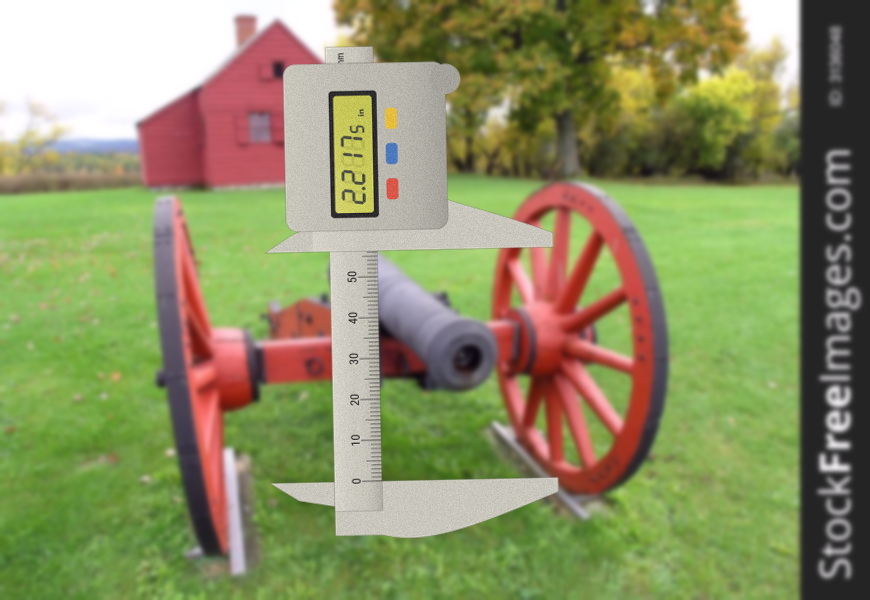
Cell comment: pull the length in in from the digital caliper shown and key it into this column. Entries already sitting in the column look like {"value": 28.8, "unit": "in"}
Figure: {"value": 2.2175, "unit": "in"}
